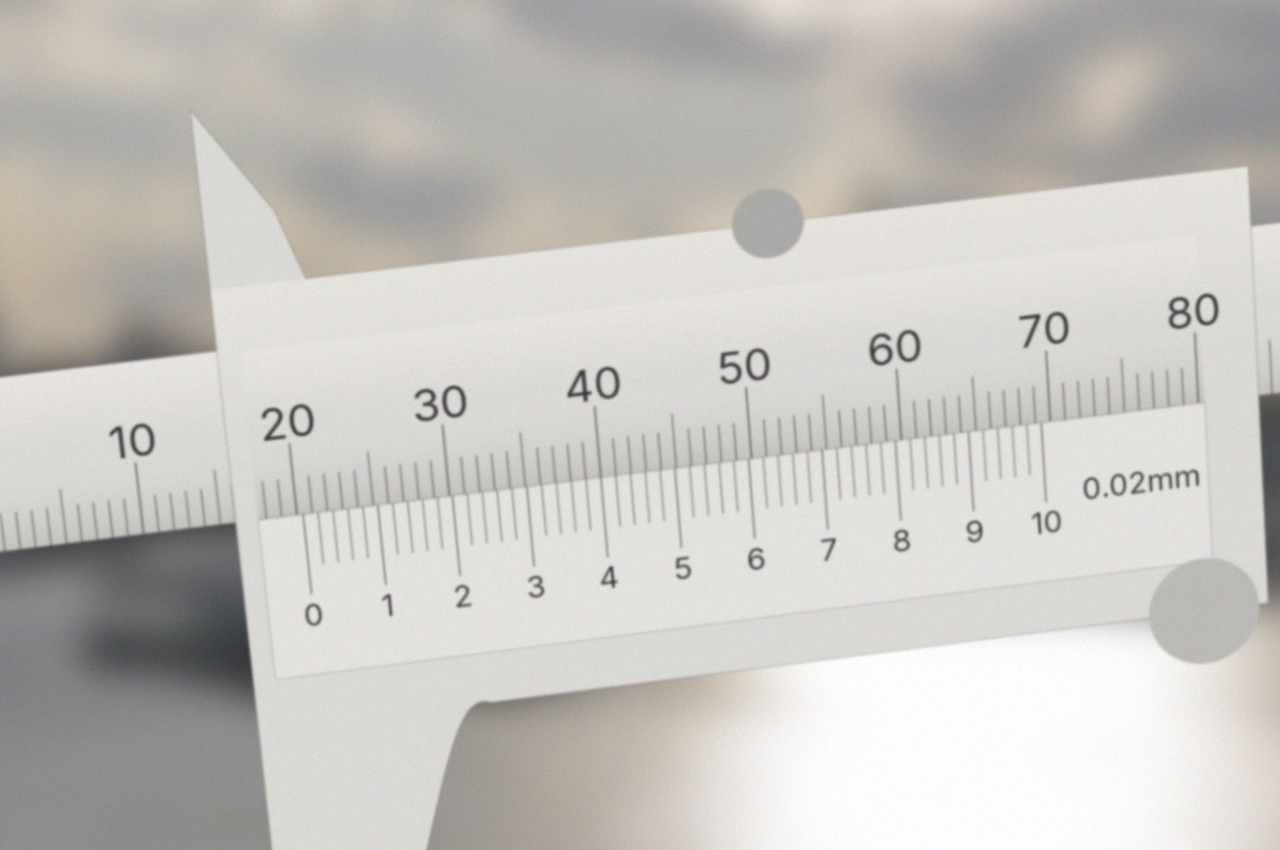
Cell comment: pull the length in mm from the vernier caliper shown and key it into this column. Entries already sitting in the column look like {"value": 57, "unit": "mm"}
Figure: {"value": 20.4, "unit": "mm"}
